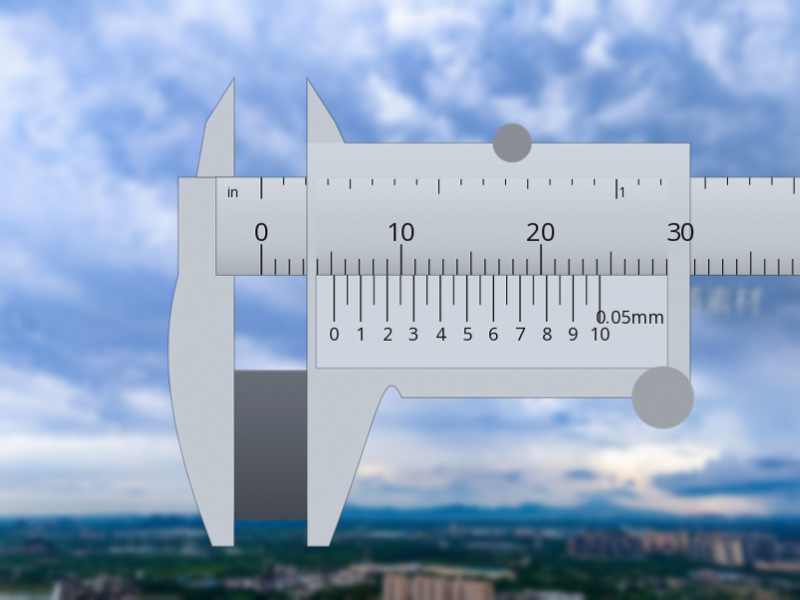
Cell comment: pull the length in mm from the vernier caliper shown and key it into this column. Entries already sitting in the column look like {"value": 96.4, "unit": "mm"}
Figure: {"value": 5.2, "unit": "mm"}
